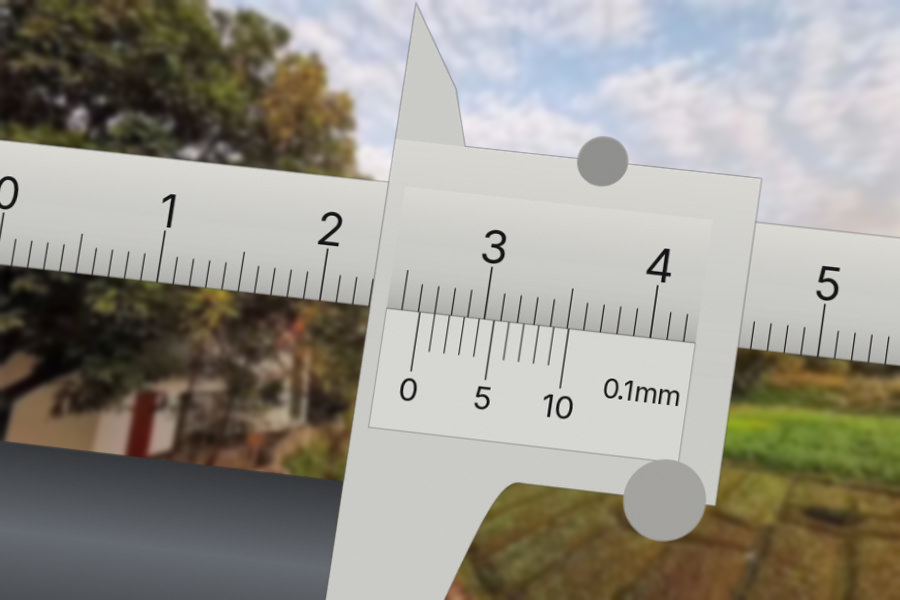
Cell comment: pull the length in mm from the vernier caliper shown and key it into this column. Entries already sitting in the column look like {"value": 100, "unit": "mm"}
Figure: {"value": 26.1, "unit": "mm"}
